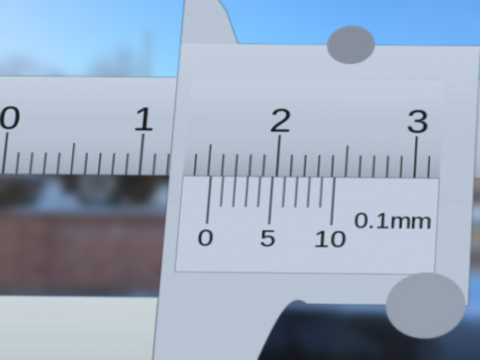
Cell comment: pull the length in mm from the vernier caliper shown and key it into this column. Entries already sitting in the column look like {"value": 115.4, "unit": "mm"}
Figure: {"value": 15.2, "unit": "mm"}
